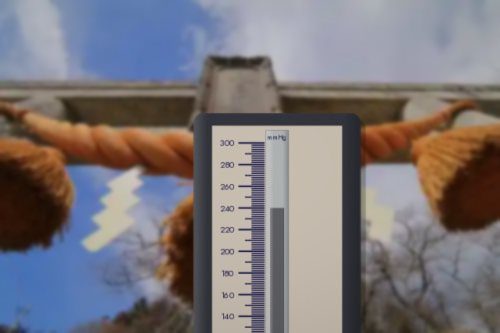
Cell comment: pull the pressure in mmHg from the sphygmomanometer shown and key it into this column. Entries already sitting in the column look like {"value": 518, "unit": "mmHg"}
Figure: {"value": 240, "unit": "mmHg"}
